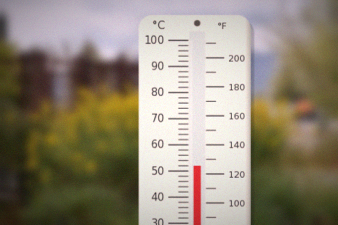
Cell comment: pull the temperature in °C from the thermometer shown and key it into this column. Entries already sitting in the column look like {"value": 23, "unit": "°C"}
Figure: {"value": 52, "unit": "°C"}
